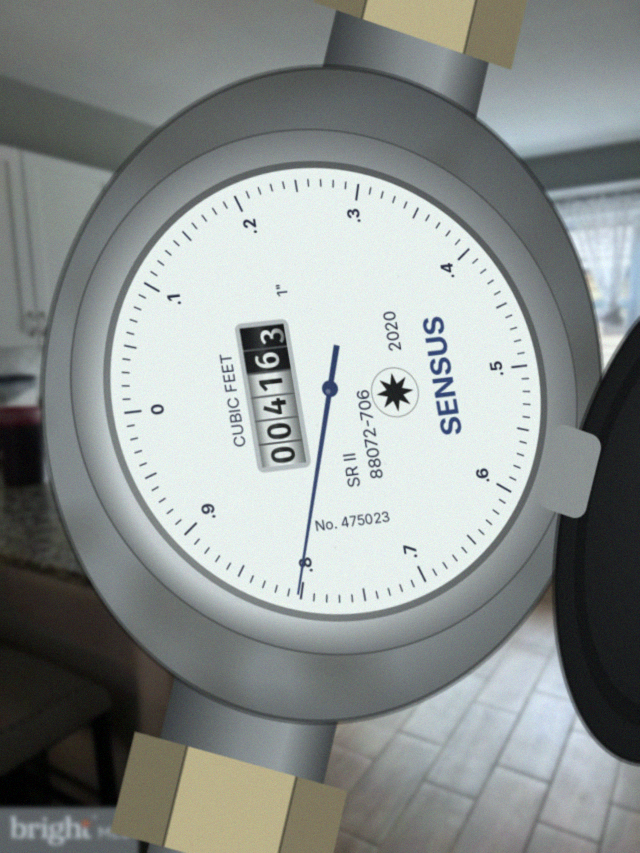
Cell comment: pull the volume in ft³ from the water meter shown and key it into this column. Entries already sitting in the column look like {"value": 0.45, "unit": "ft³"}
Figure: {"value": 4162.80, "unit": "ft³"}
